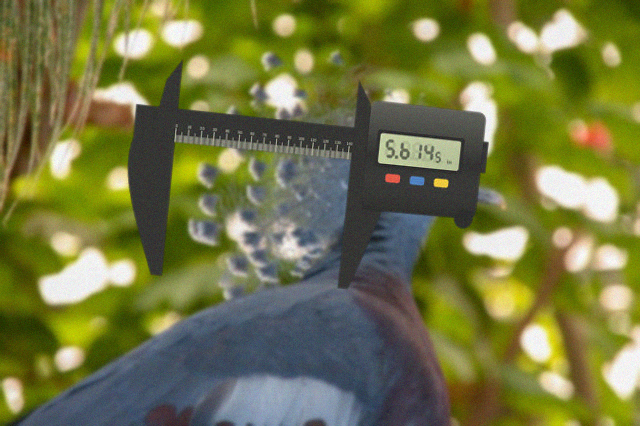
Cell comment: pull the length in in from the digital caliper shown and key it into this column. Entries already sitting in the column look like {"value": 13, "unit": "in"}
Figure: {"value": 5.6145, "unit": "in"}
